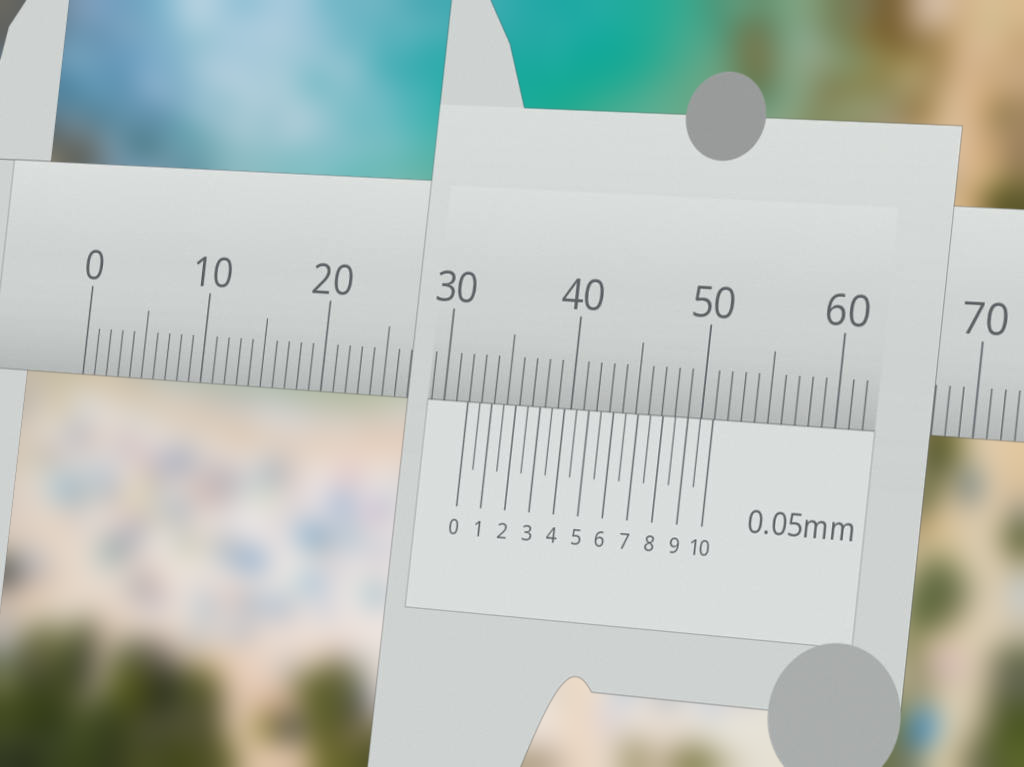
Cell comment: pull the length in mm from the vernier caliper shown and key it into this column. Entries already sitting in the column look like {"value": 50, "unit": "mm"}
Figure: {"value": 31.9, "unit": "mm"}
